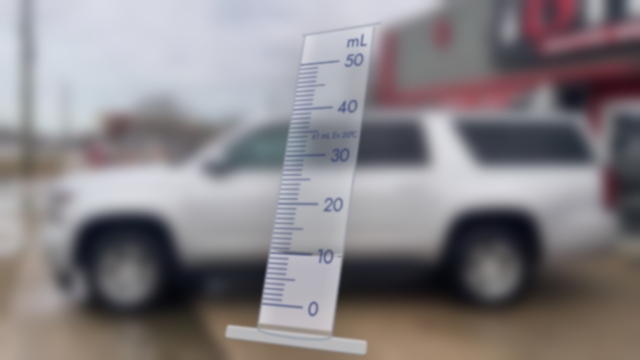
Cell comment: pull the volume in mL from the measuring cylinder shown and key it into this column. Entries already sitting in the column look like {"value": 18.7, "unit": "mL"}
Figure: {"value": 10, "unit": "mL"}
